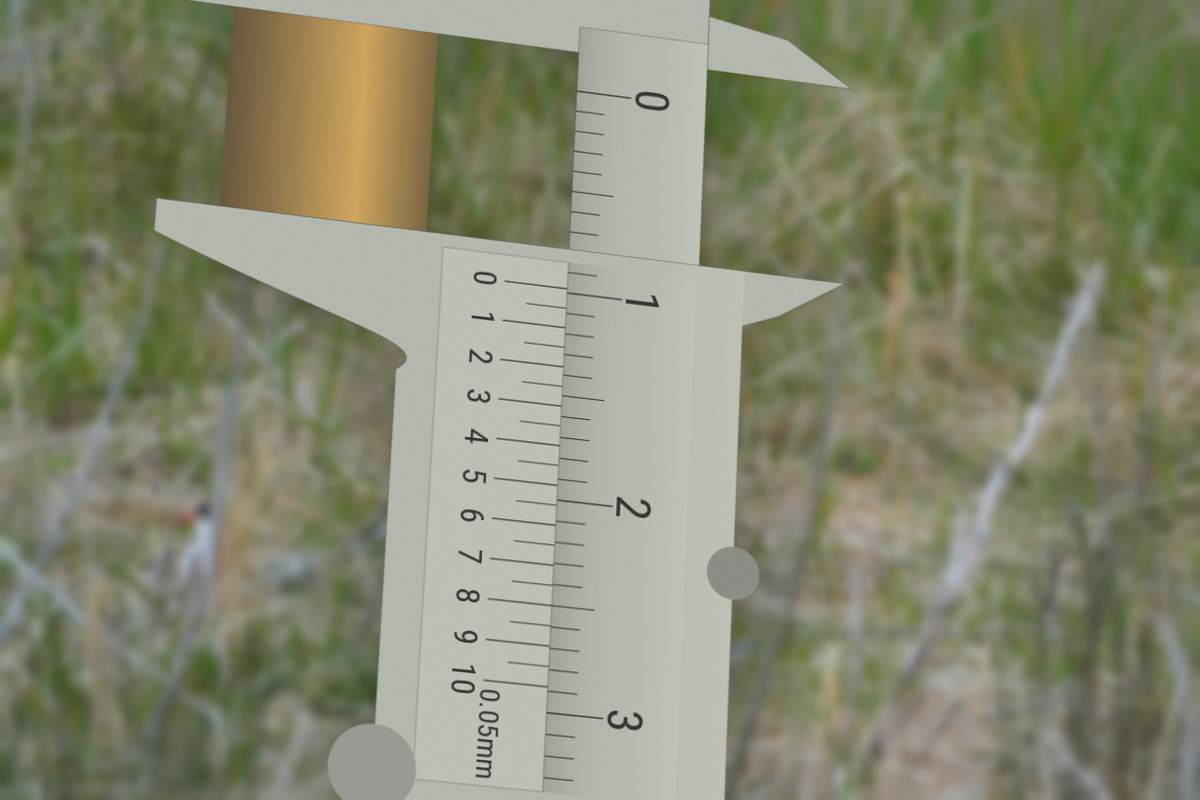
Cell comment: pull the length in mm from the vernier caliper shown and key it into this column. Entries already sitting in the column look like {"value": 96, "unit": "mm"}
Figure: {"value": 9.8, "unit": "mm"}
